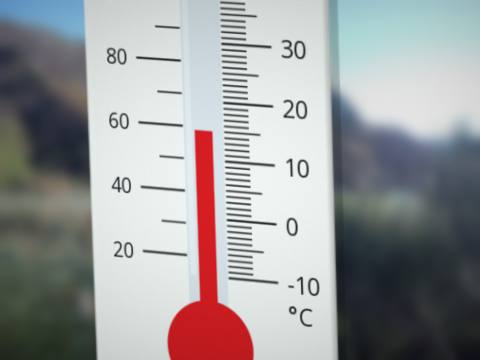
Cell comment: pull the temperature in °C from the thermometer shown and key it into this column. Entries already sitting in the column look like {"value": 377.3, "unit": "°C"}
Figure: {"value": 15, "unit": "°C"}
